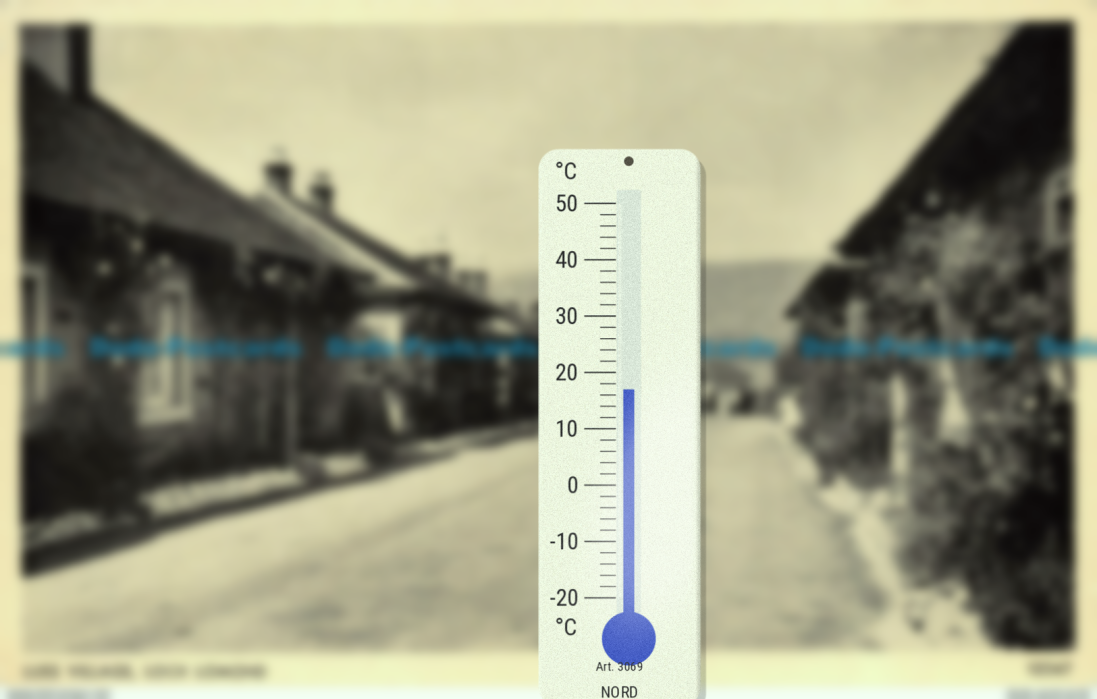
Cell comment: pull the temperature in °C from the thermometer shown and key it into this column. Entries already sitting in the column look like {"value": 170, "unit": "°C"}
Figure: {"value": 17, "unit": "°C"}
